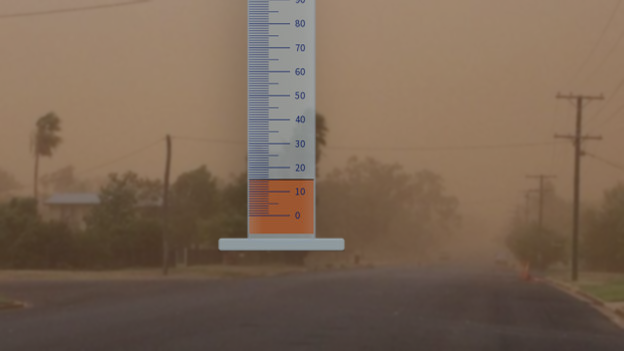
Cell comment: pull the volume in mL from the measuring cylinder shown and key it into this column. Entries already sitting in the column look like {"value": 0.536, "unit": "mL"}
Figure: {"value": 15, "unit": "mL"}
